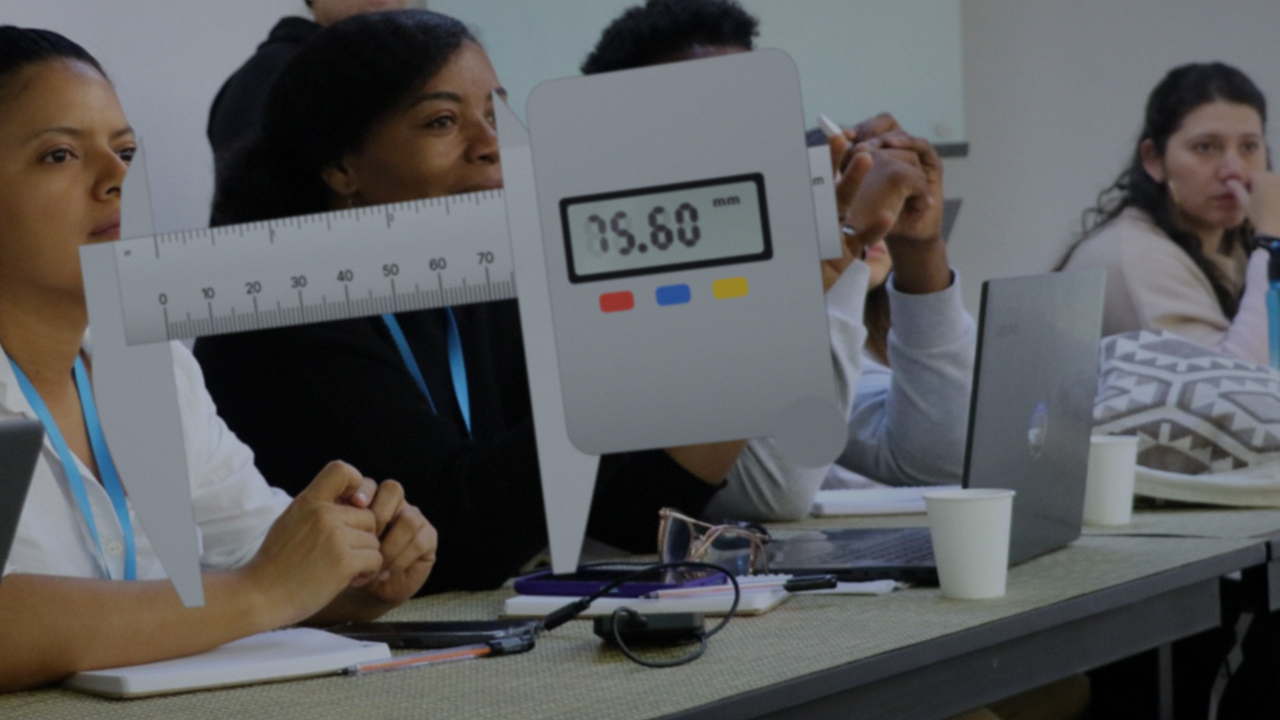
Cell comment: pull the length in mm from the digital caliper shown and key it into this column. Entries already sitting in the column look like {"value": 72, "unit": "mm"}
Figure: {"value": 75.60, "unit": "mm"}
